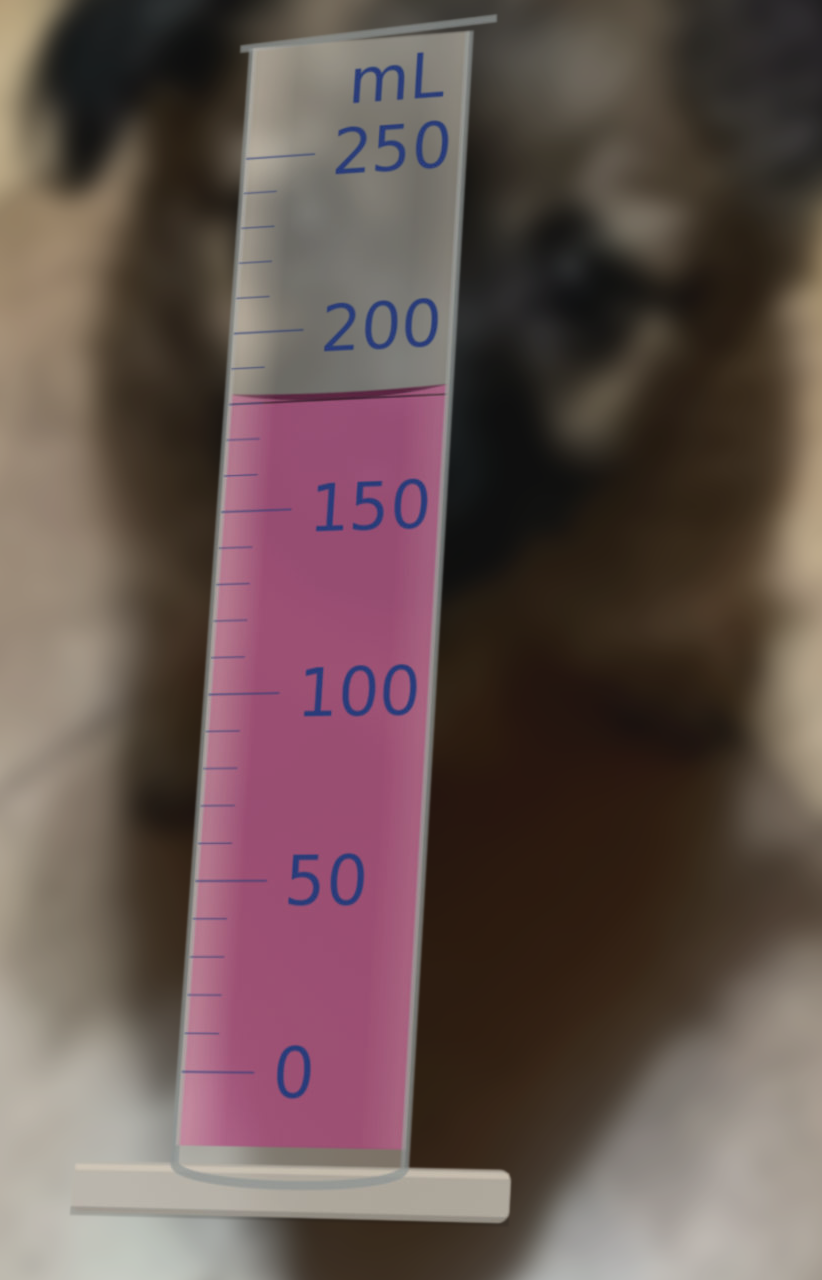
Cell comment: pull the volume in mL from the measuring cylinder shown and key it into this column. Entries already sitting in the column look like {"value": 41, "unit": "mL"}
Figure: {"value": 180, "unit": "mL"}
